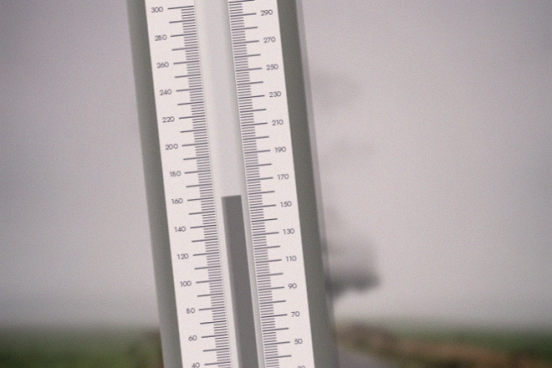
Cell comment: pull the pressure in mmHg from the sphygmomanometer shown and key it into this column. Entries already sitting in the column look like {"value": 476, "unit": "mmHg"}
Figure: {"value": 160, "unit": "mmHg"}
